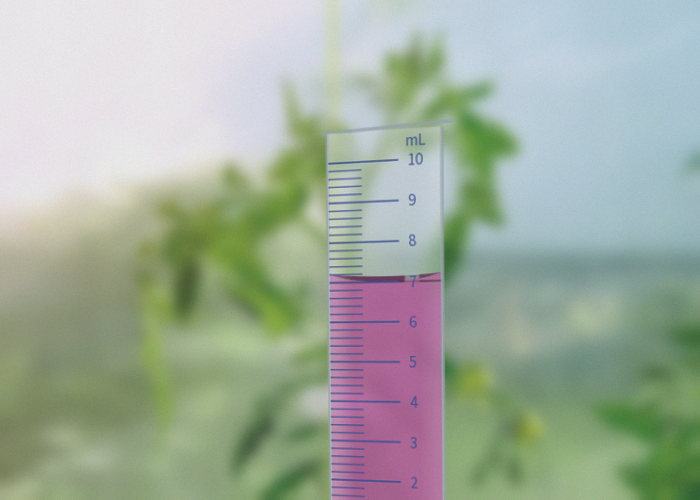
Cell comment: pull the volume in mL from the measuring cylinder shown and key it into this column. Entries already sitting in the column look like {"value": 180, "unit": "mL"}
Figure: {"value": 7, "unit": "mL"}
